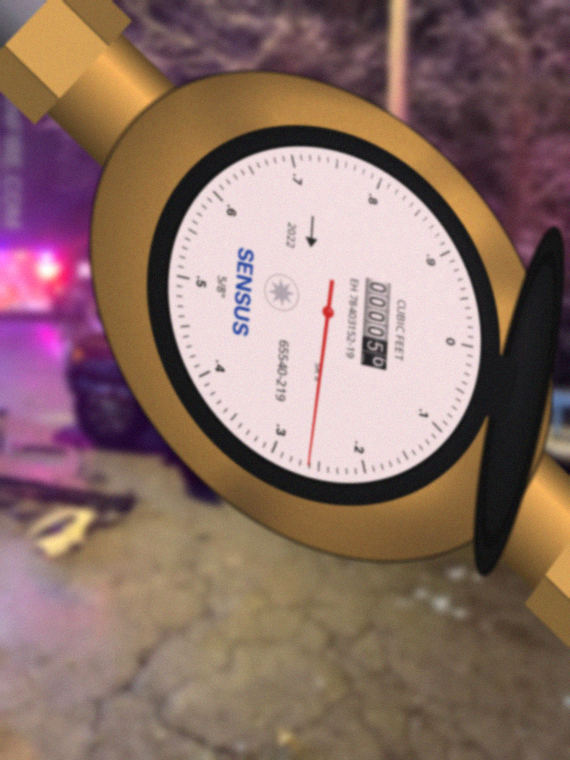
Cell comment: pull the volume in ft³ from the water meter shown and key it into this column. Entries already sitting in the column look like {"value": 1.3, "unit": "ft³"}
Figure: {"value": 56.26, "unit": "ft³"}
